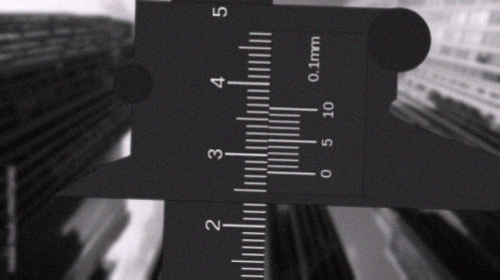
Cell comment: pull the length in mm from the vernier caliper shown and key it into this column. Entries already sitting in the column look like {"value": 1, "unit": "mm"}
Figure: {"value": 27.6, "unit": "mm"}
